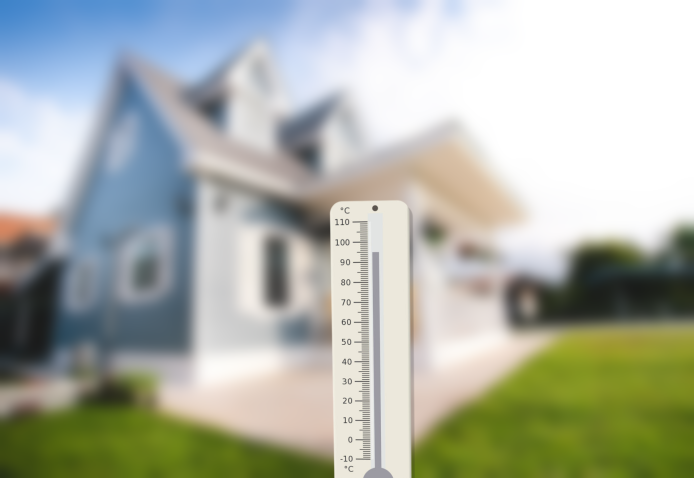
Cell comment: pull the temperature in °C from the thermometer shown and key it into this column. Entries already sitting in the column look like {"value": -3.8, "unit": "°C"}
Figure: {"value": 95, "unit": "°C"}
